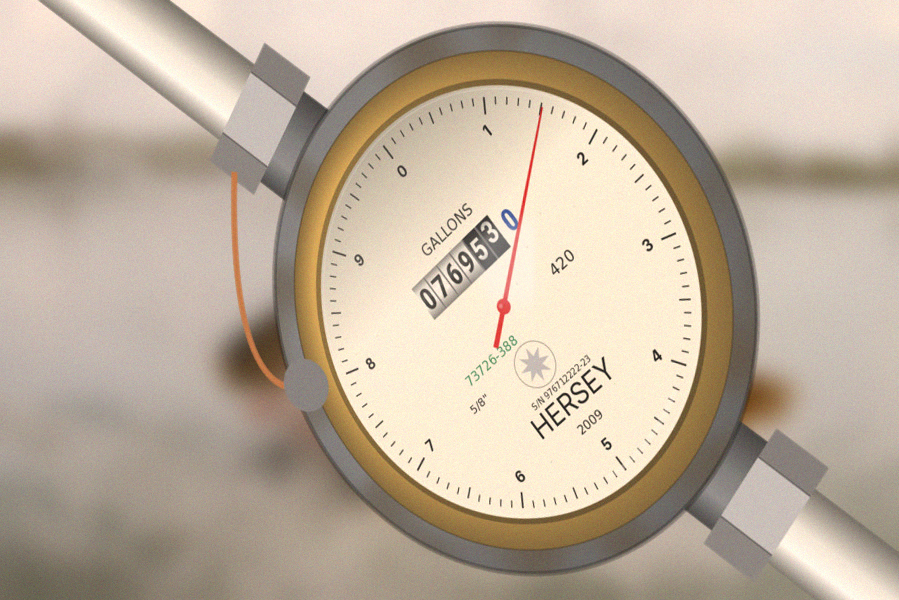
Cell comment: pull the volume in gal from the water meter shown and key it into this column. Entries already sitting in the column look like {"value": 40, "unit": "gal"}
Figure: {"value": 769531.5, "unit": "gal"}
